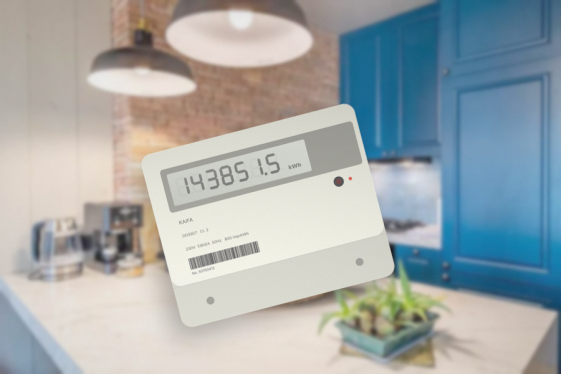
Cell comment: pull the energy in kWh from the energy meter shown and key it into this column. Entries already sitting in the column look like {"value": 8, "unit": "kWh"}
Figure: {"value": 143851.5, "unit": "kWh"}
